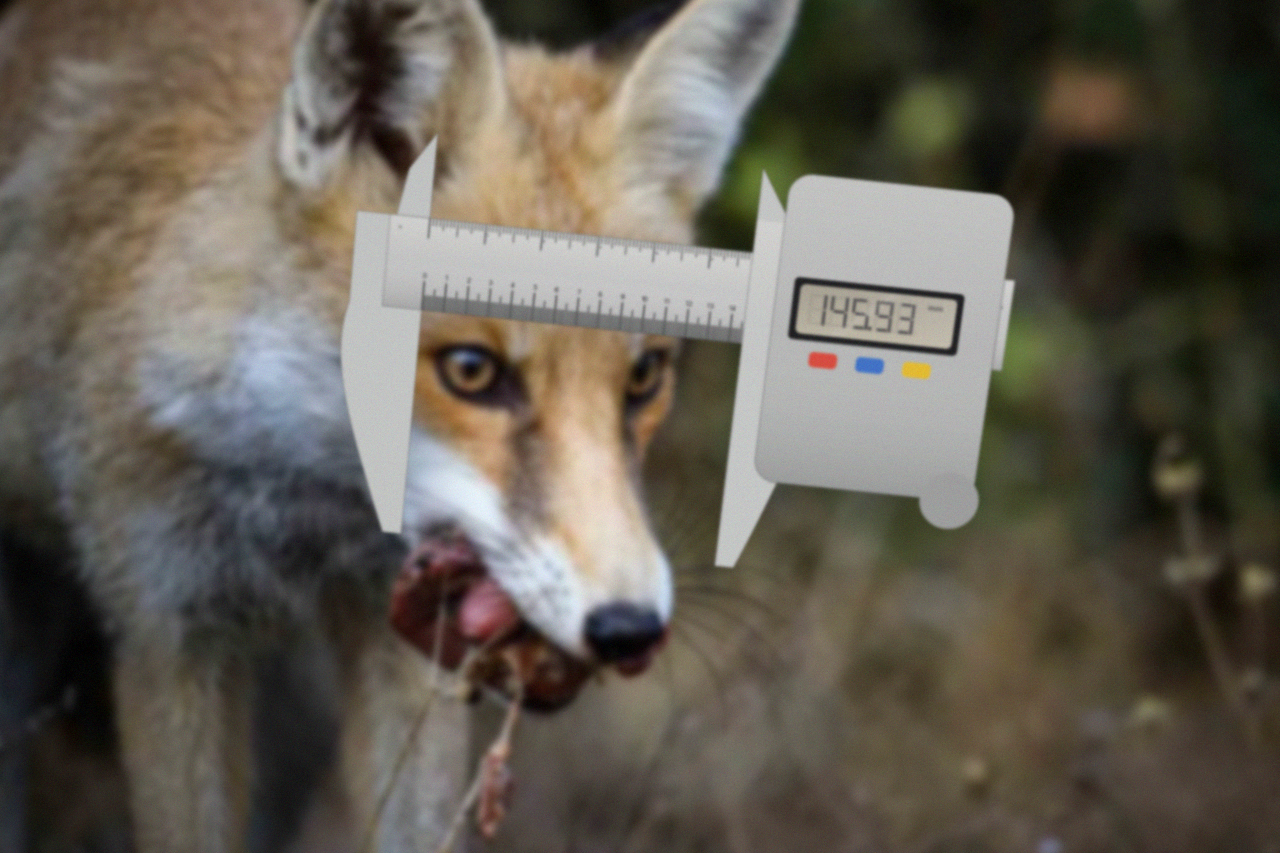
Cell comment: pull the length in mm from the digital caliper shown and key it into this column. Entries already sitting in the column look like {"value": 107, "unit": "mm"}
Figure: {"value": 145.93, "unit": "mm"}
